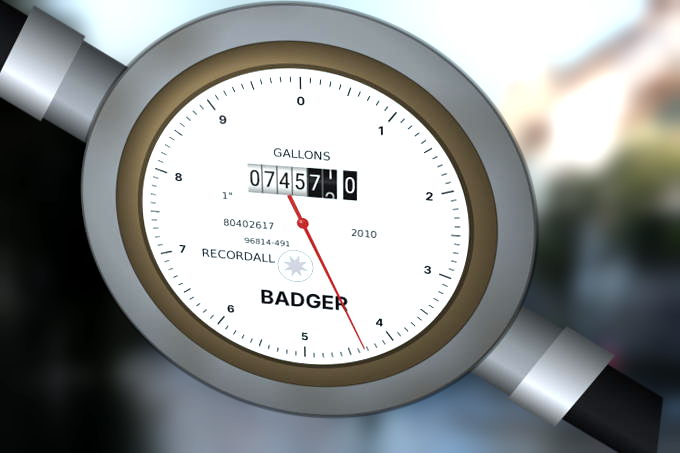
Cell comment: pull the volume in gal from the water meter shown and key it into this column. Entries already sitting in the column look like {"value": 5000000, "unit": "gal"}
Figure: {"value": 745714.3, "unit": "gal"}
